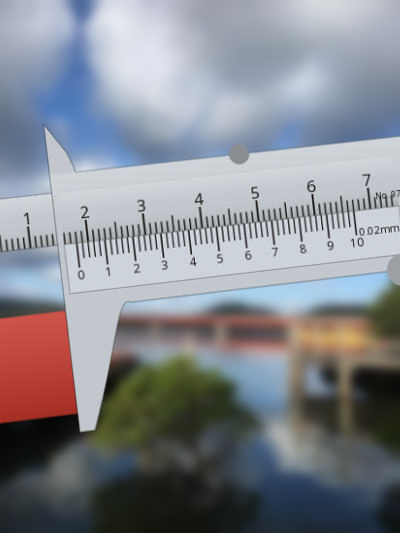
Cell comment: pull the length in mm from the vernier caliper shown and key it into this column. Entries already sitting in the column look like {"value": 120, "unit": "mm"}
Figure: {"value": 18.0, "unit": "mm"}
